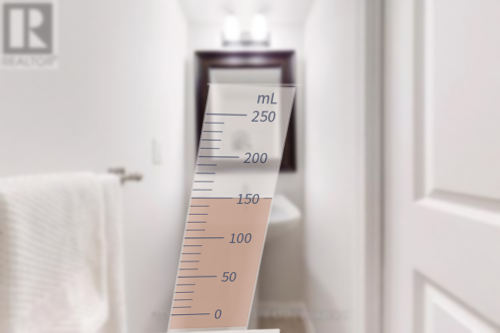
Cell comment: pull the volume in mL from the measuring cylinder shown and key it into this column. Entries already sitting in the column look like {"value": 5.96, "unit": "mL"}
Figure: {"value": 150, "unit": "mL"}
